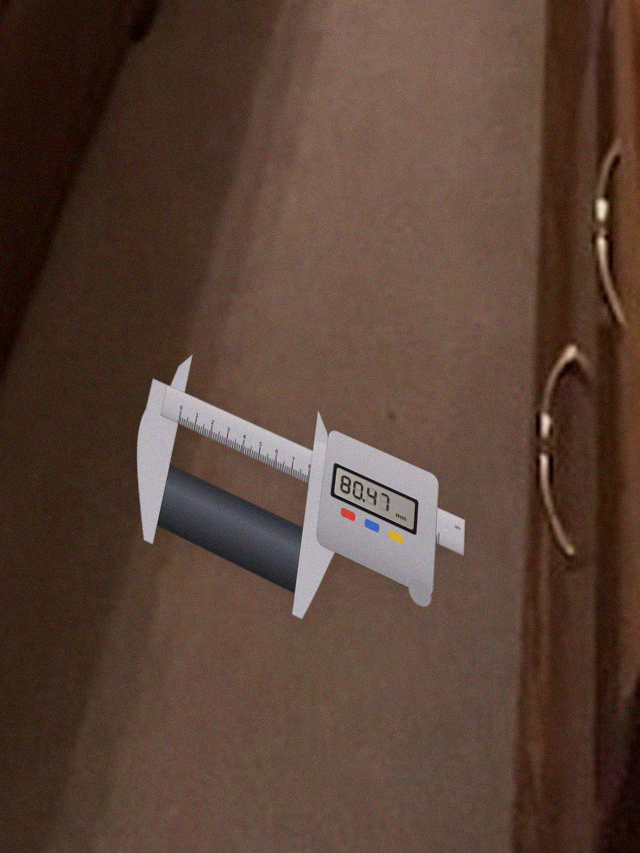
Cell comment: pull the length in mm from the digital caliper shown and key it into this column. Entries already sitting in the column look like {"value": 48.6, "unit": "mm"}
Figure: {"value": 80.47, "unit": "mm"}
